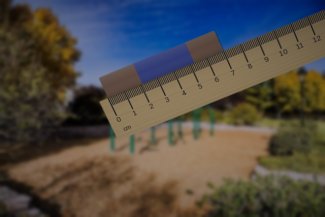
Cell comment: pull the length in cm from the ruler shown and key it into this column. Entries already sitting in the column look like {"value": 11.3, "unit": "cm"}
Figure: {"value": 7, "unit": "cm"}
